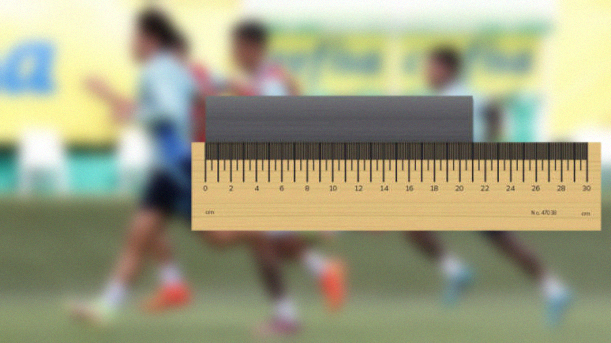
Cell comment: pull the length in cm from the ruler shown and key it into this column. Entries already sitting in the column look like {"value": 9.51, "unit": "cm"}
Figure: {"value": 21, "unit": "cm"}
